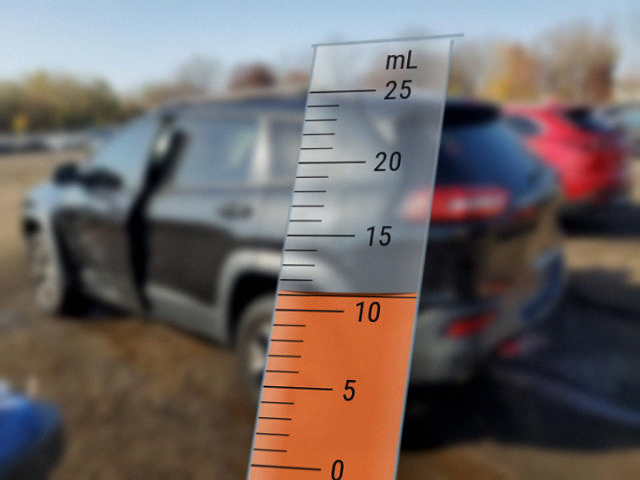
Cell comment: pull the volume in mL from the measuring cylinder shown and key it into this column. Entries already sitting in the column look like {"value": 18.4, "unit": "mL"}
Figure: {"value": 11, "unit": "mL"}
